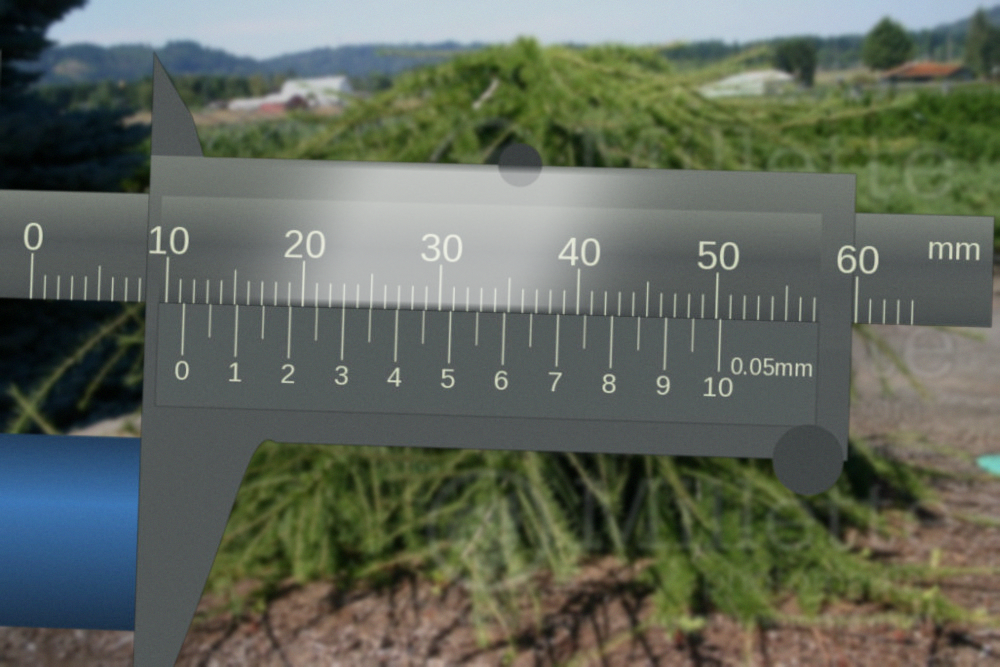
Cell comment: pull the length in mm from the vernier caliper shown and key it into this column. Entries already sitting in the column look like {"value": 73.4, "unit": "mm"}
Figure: {"value": 11.3, "unit": "mm"}
